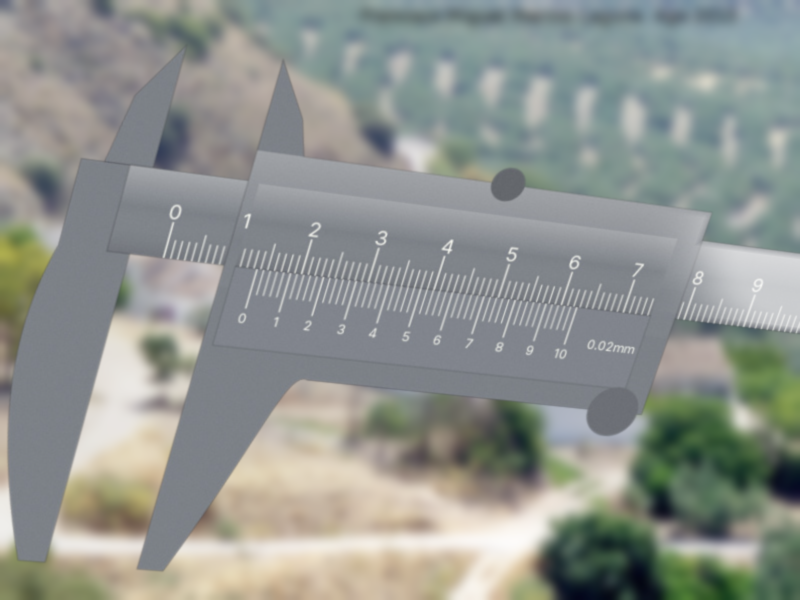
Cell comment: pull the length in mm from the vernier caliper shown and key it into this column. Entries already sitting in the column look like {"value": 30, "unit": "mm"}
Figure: {"value": 13.5, "unit": "mm"}
